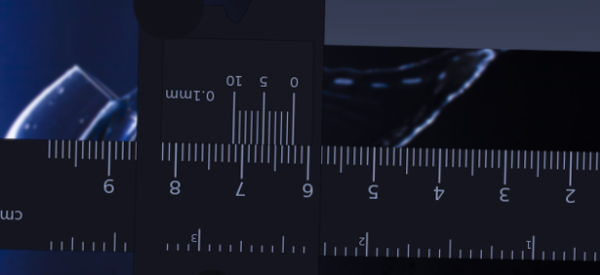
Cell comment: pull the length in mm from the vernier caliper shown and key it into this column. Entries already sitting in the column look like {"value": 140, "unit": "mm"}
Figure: {"value": 62.4, "unit": "mm"}
